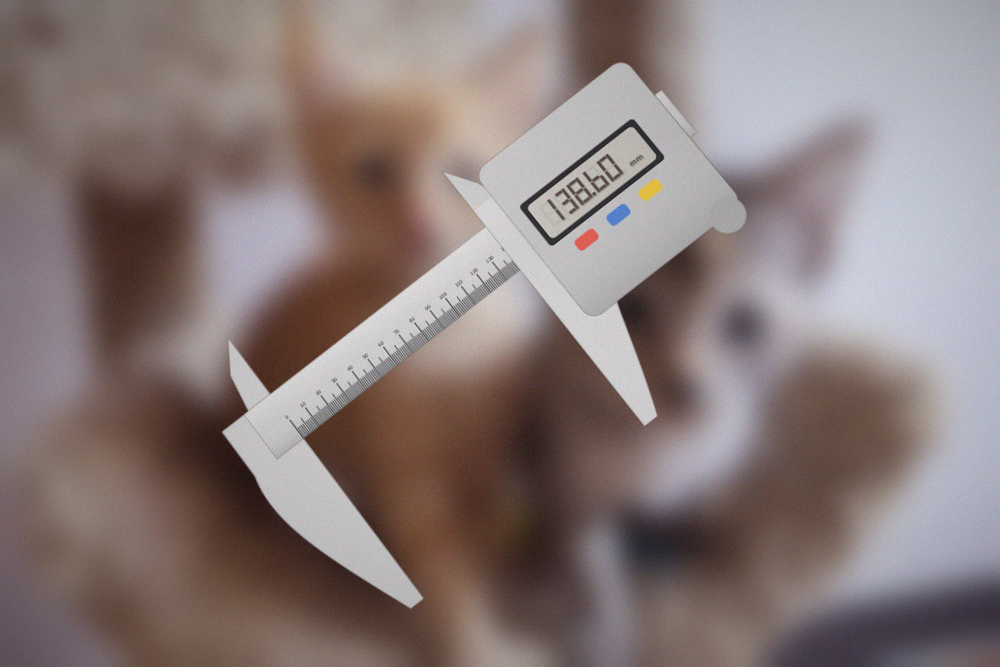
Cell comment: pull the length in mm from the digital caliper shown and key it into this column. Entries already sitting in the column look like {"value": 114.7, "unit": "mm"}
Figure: {"value": 138.60, "unit": "mm"}
